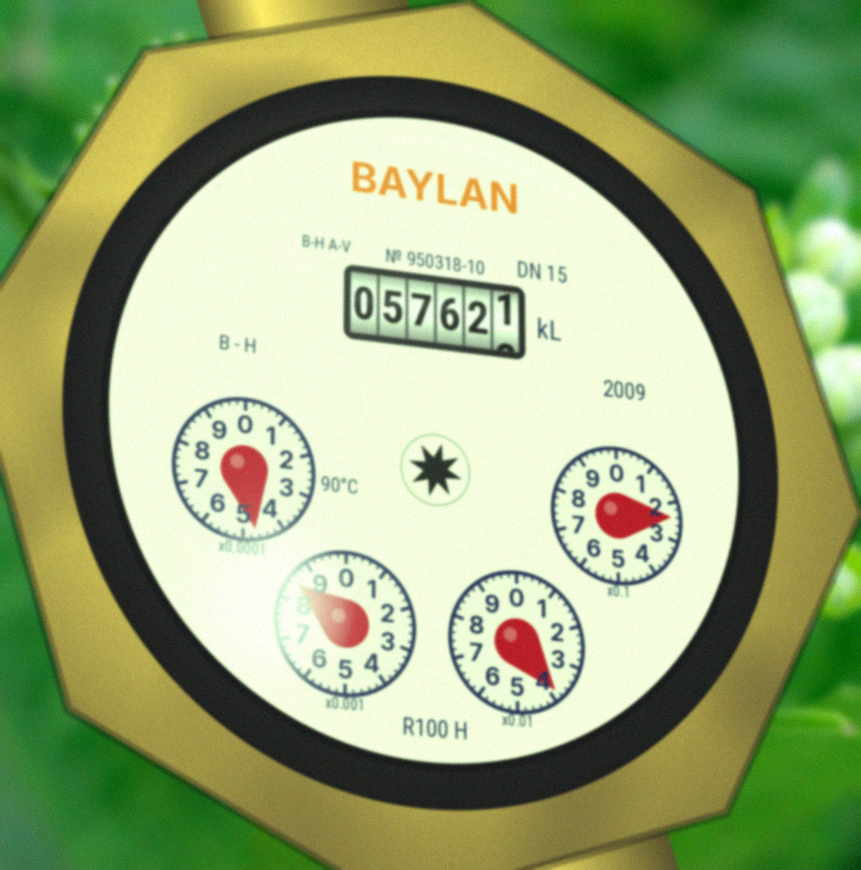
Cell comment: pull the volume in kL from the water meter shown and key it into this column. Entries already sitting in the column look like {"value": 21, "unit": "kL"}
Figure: {"value": 57621.2384, "unit": "kL"}
